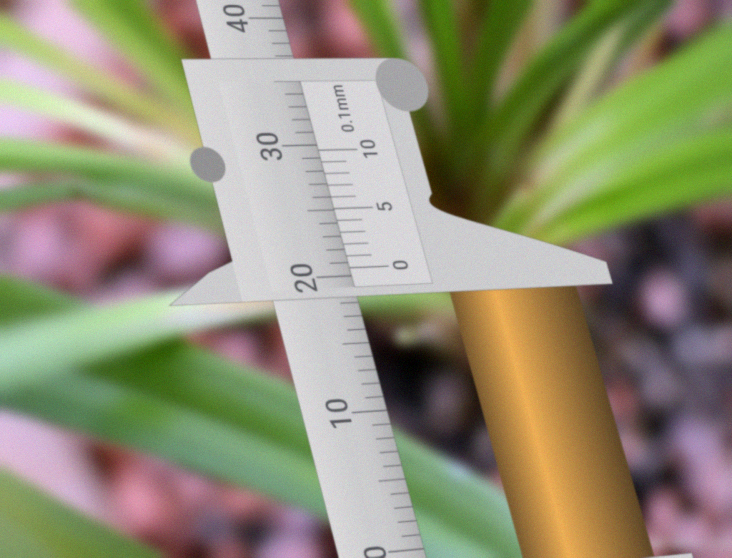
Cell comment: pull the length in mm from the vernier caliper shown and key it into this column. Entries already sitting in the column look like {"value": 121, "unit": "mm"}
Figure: {"value": 20.6, "unit": "mm"}
